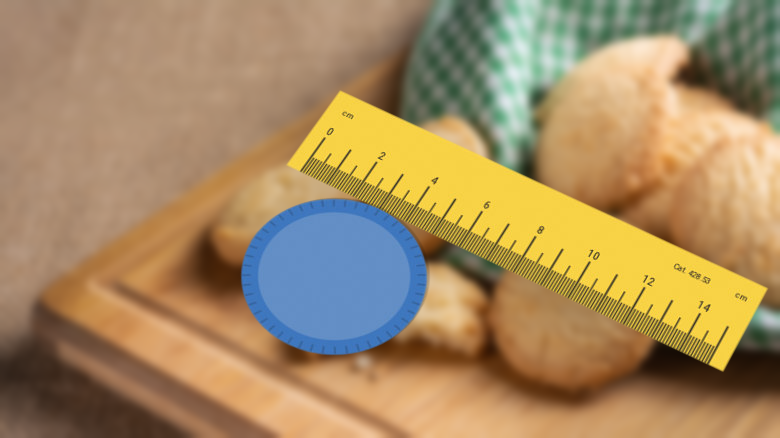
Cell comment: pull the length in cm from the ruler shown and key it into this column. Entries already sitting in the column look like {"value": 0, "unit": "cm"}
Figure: {"value": 6, "unit": "cm"}
